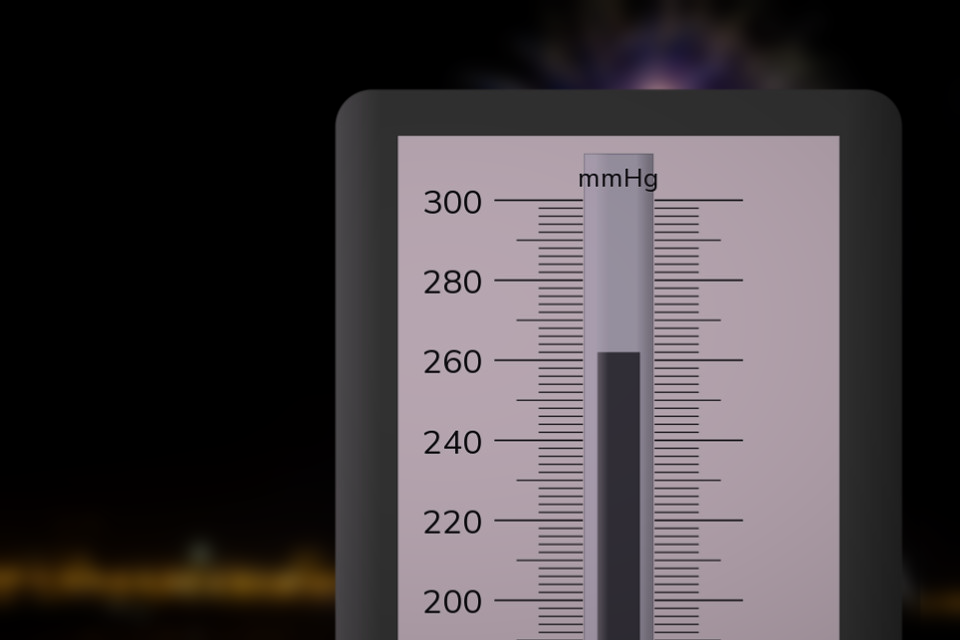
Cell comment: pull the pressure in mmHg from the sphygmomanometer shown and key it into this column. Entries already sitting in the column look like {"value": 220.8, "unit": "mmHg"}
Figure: {"value": 262, "unit": "mmHg"}
